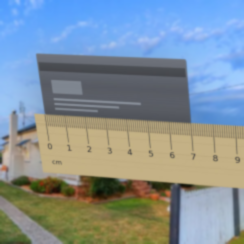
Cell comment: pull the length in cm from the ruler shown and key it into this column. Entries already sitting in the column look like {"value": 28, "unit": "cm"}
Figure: {"value": 7, "unit": "cm"}
